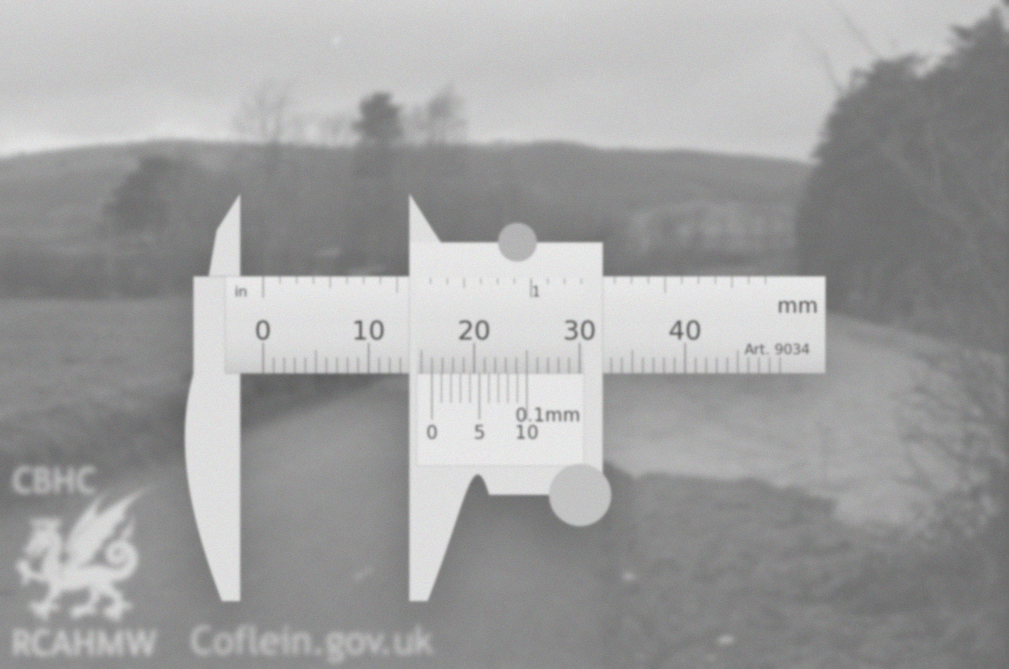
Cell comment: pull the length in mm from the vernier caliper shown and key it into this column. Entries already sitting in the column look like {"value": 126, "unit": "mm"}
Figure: {"value": 16.0, "unit": "mm"}
